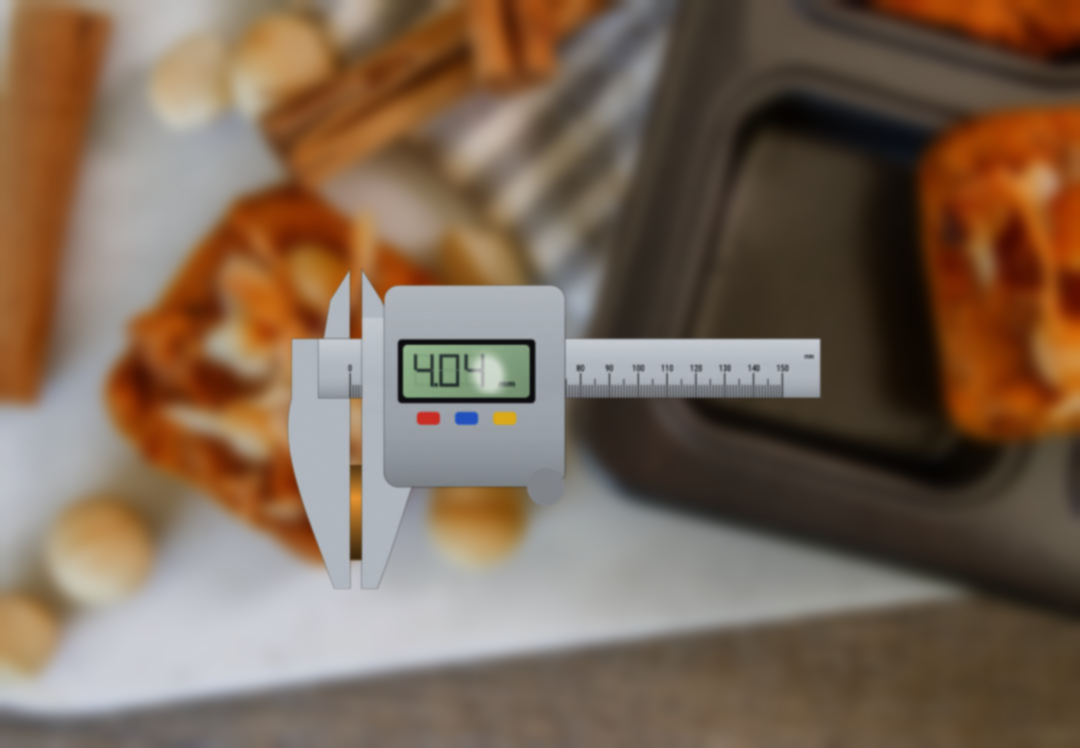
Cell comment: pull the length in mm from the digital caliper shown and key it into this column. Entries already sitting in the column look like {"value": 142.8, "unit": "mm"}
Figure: {"value": 4.04, "unit": "mm"}
